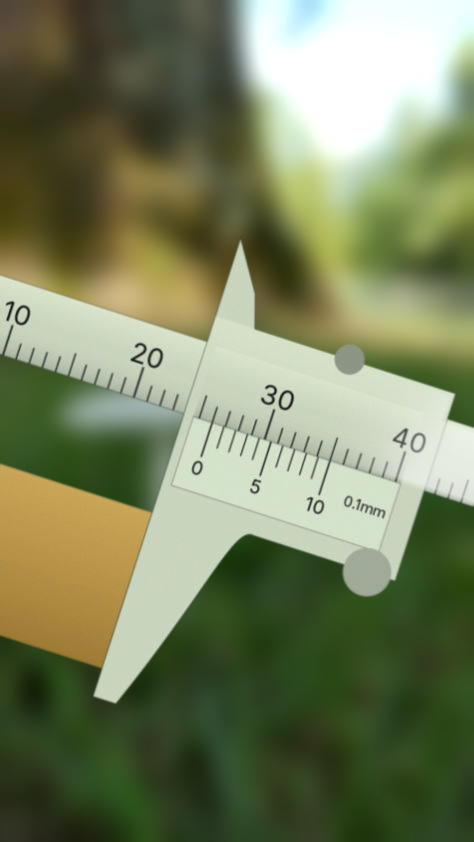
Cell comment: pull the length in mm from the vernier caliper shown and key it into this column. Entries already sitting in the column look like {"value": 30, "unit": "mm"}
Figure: {"value": 26.0, "unit": "mm"}
